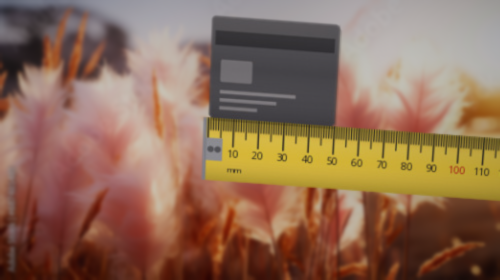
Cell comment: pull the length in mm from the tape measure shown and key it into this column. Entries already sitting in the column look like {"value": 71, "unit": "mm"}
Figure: {"value": 50, "unit": "mm"}
